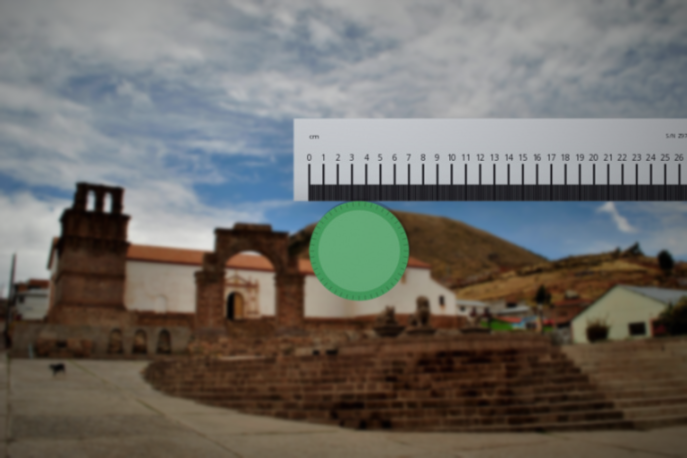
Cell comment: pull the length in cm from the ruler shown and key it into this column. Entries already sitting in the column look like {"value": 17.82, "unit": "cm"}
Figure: {"value": 7, "unit": "cm"}
